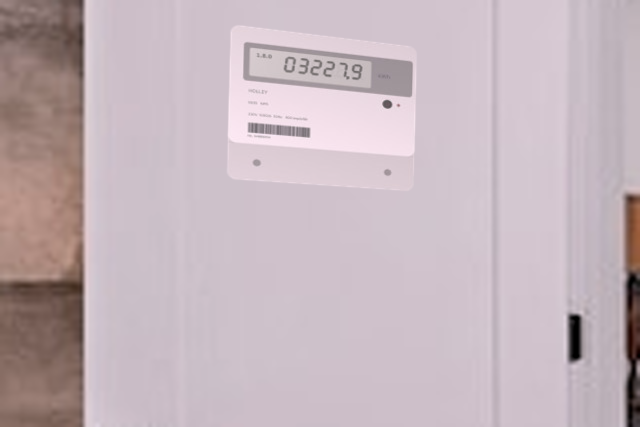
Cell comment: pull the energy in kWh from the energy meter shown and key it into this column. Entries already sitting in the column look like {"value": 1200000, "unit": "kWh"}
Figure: {"value": 3227.9, "unit": "kWh"}
